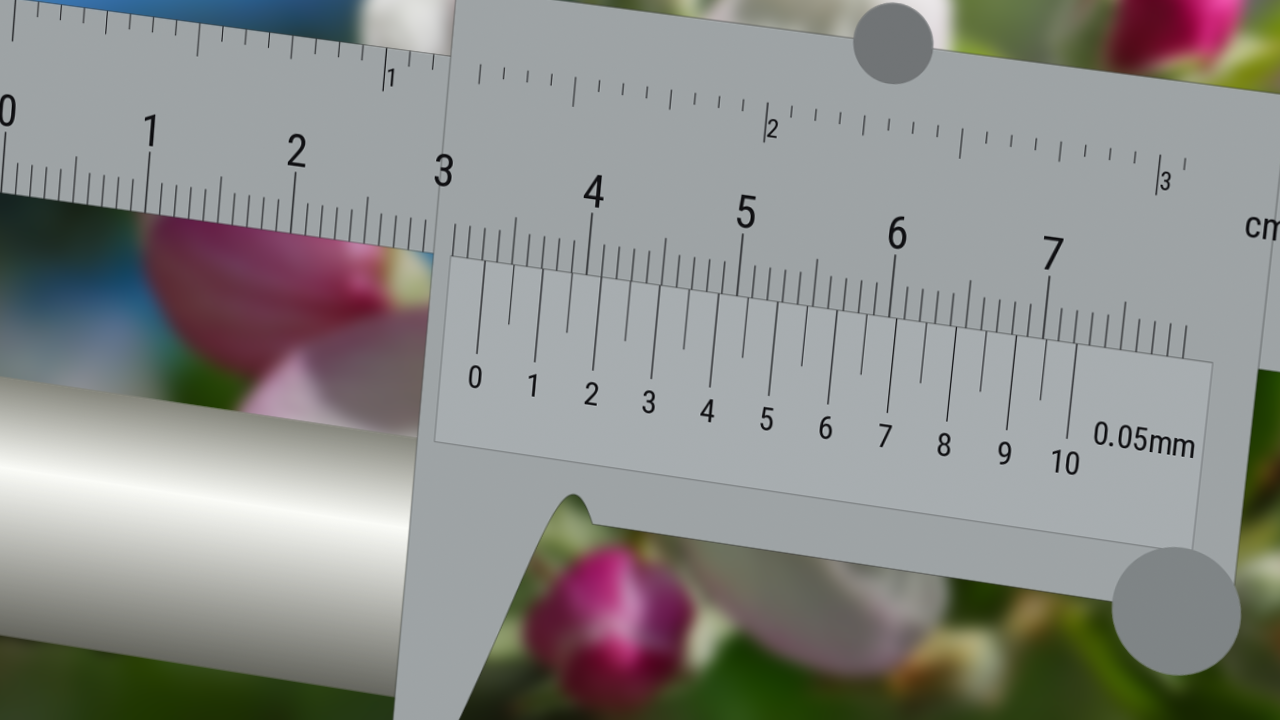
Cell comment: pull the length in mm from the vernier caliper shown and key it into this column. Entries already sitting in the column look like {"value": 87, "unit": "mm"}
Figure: {"value": 33.2, "unit": "mm"}
